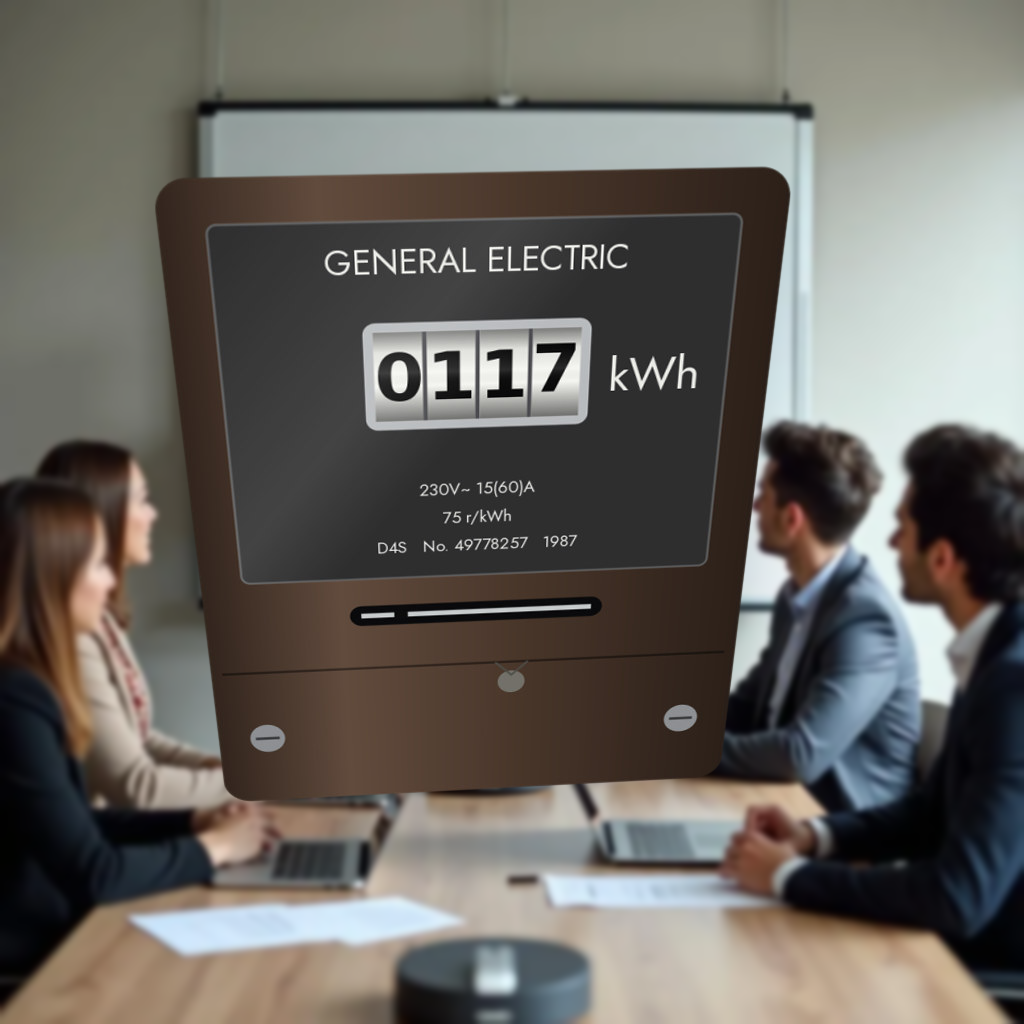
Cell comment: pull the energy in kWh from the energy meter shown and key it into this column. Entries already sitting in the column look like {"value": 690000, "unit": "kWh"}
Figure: {"value": 117, "unit": "kWh"}
